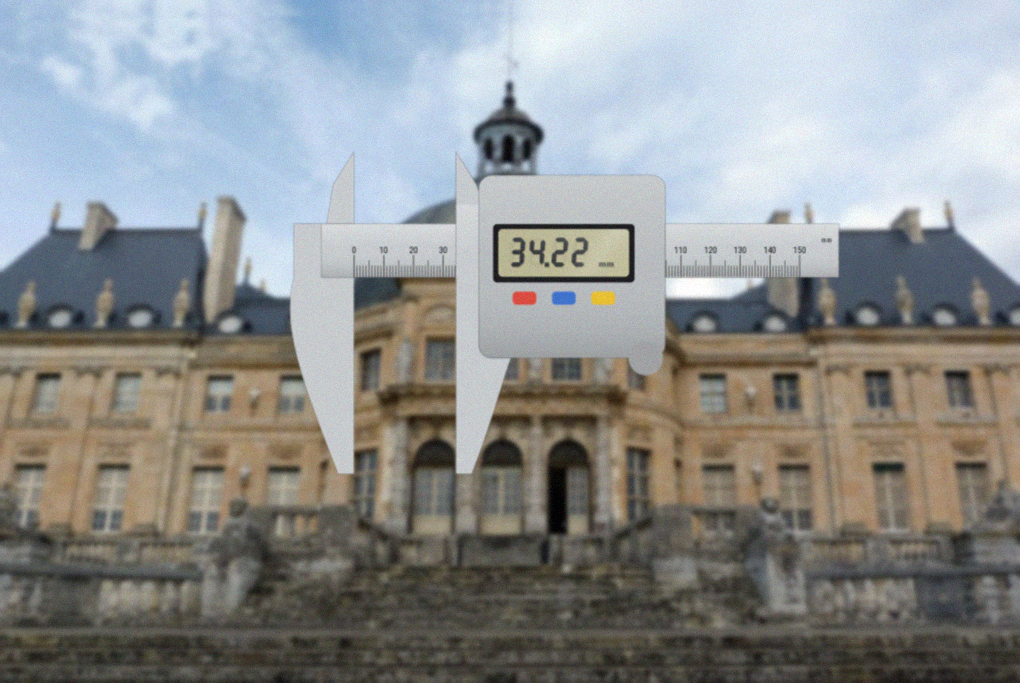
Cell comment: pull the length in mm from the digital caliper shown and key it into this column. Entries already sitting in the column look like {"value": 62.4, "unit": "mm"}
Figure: {"value": 34.22, "unit": "mm"}
